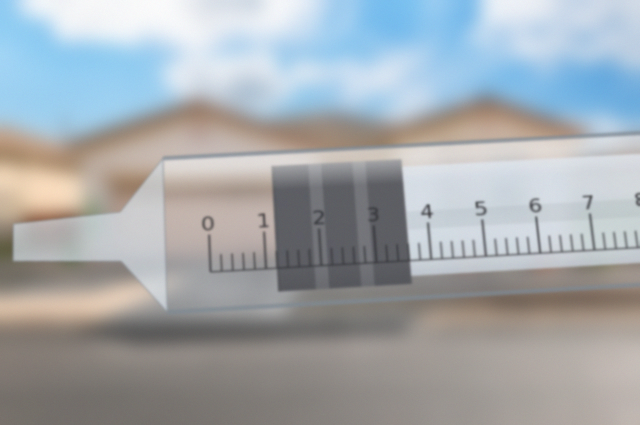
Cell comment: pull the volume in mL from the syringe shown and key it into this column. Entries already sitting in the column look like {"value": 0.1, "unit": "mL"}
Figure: {"value": 1.2, "unit": "mL"}
